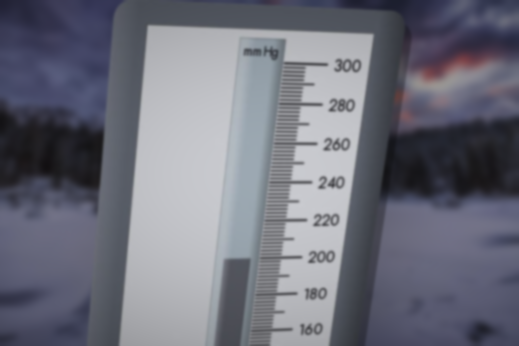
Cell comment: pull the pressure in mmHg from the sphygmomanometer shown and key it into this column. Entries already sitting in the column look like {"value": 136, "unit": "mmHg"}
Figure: {"value": 200, "unit": "mmHg"}
